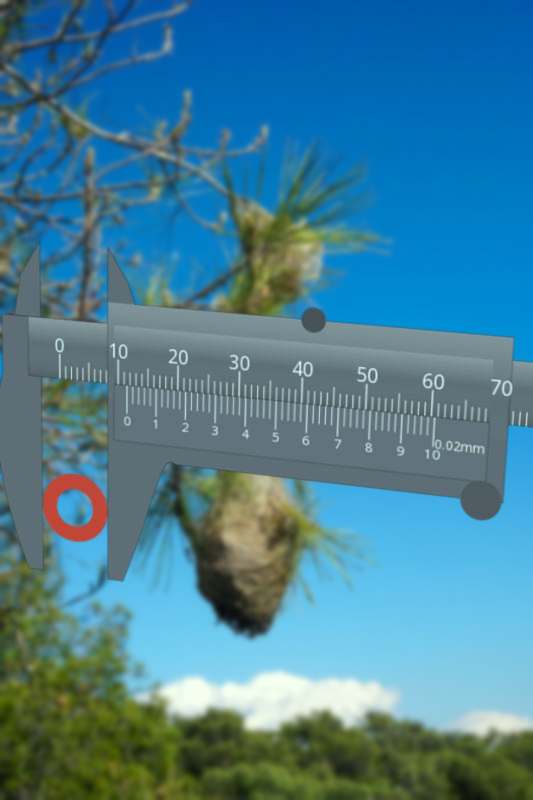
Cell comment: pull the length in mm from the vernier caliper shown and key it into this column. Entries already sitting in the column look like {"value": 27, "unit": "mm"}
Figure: {"value": 11.5, "unit": "mm"}
